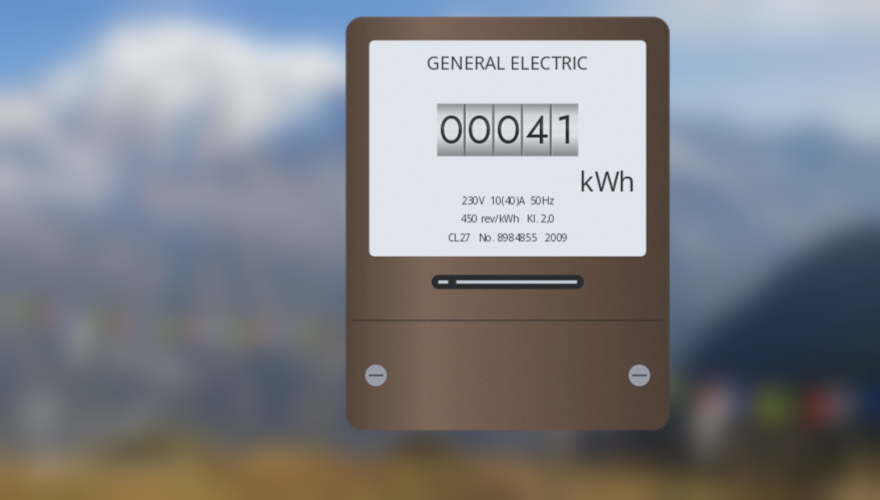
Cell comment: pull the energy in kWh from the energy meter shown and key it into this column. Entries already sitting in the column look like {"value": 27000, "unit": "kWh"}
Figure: {"value": 41, "unit": "kWh"}
